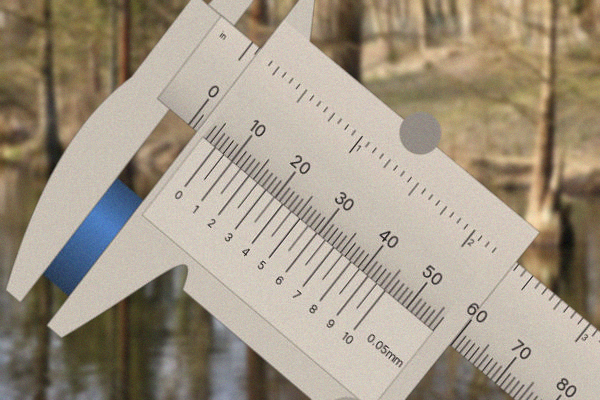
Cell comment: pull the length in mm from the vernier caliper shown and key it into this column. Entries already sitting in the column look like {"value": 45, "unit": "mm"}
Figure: {"value": 6.2, "unit": "mm"}
